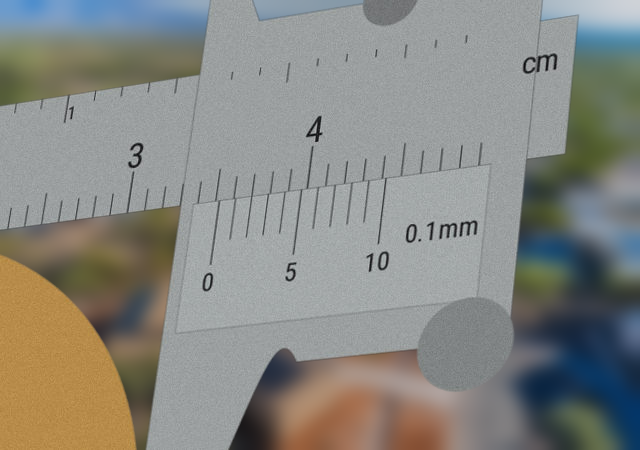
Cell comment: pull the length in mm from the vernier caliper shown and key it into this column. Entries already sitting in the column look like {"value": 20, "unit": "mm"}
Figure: {"value": 35.2, "unit": "mm"}
